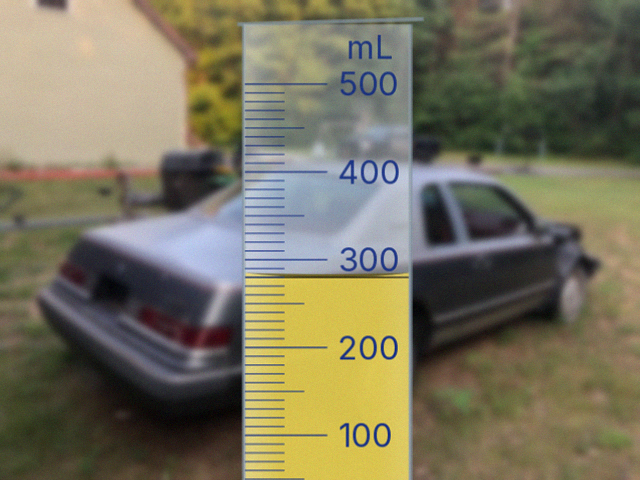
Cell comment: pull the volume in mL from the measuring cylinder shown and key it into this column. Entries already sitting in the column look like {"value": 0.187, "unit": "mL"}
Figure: {"value": 280, "unit": "mL"}
